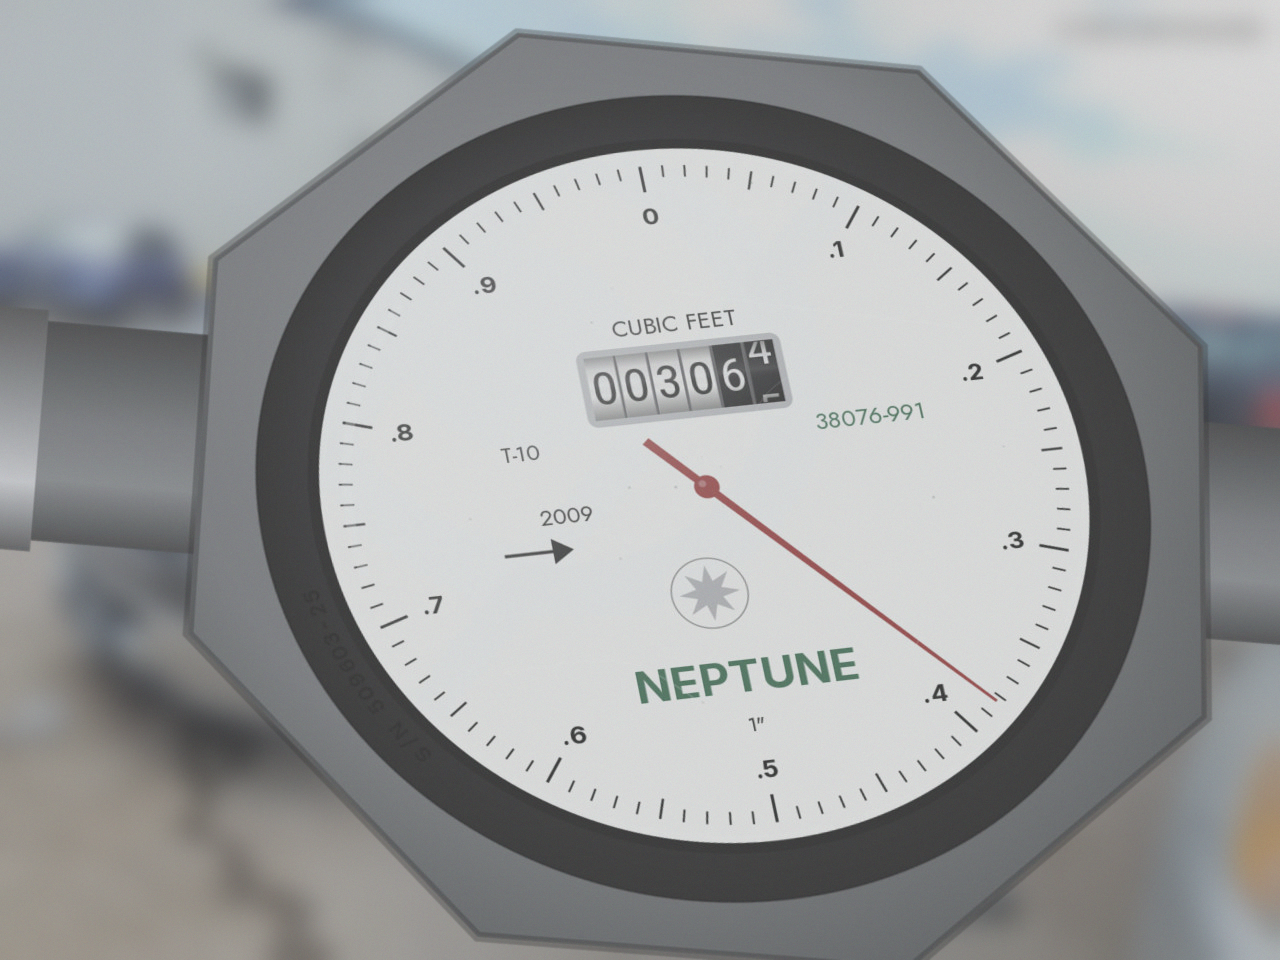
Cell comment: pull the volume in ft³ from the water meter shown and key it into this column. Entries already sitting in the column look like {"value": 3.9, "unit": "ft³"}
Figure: {"value": 3064.38, "unit": "ft³"}
